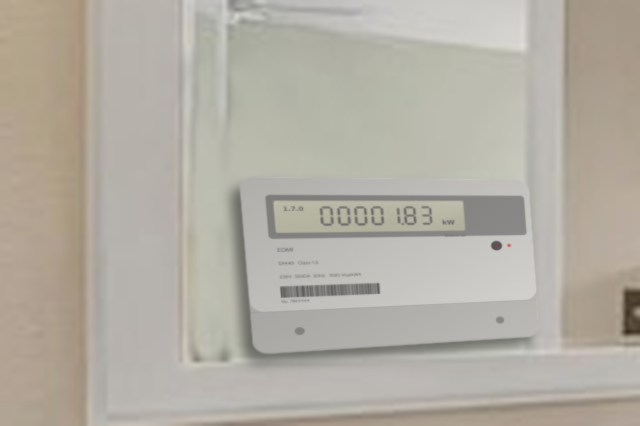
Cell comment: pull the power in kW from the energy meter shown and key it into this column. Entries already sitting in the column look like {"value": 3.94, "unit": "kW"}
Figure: {"value": 1.83, "unit": "kW"}
